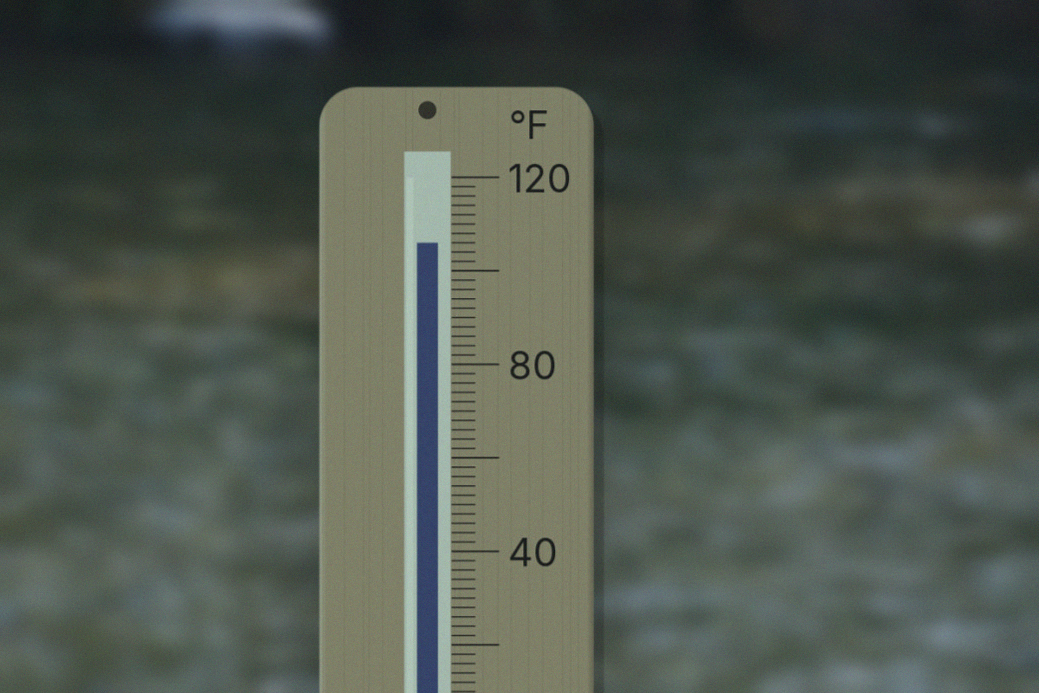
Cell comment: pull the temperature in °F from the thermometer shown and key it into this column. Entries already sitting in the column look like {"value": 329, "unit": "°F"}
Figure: {"value": 106, "unit": "°F"}
